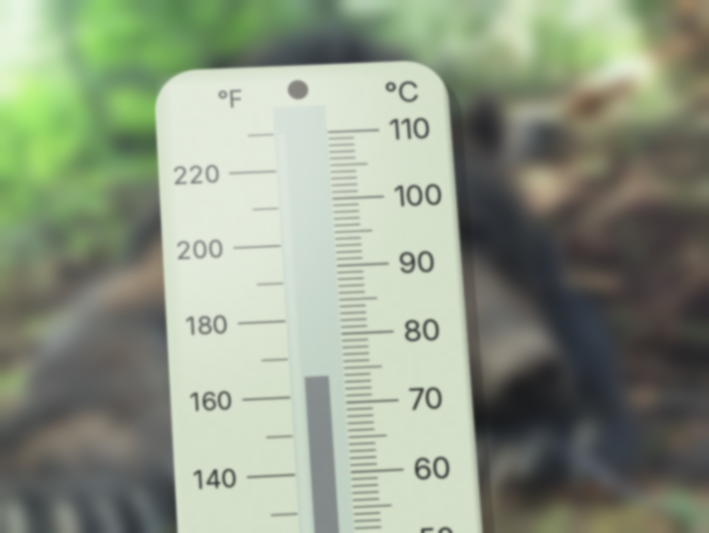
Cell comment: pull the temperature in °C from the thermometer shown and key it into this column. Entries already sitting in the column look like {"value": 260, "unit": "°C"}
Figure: {"value": 74, "unit": "°C"}
